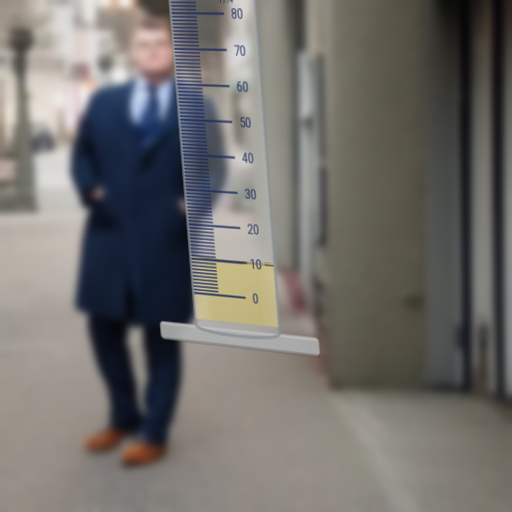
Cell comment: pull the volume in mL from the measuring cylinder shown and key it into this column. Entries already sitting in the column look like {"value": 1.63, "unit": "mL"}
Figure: {"value": 10, "unit": "mL"}
